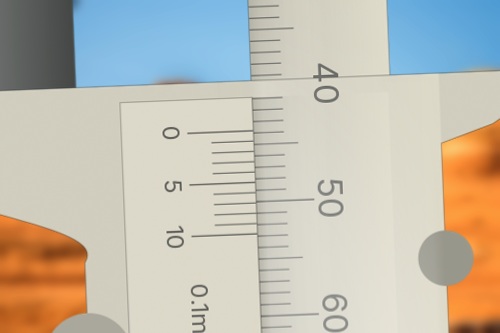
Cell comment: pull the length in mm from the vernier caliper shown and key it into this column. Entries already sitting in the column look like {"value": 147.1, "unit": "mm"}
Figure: {"value": 43.8, "unit": "mm"}
